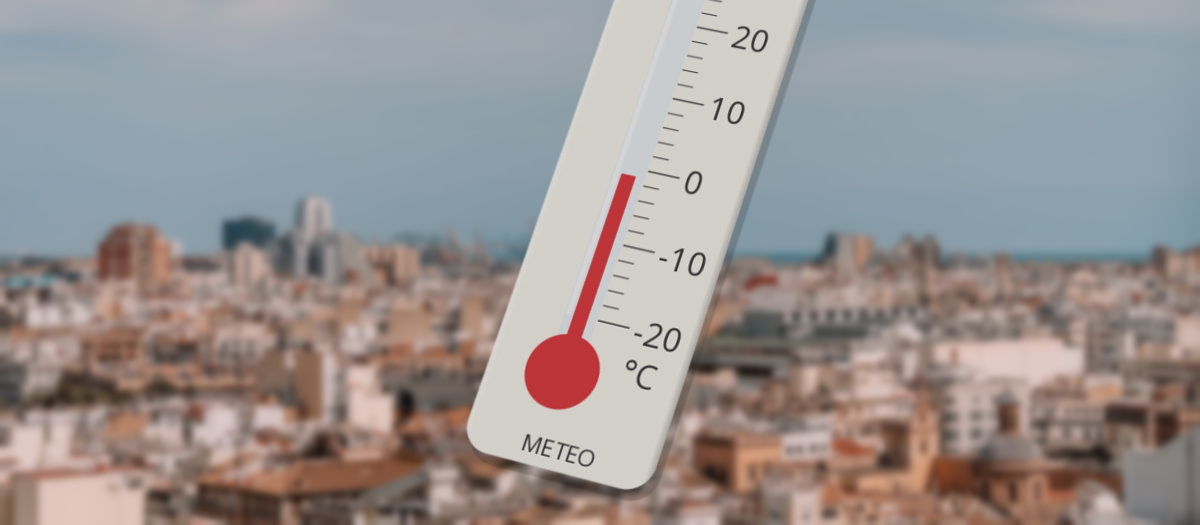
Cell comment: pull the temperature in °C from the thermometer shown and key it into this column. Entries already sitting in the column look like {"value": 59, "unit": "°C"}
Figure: {"value": -1, "unit": "°C"}
